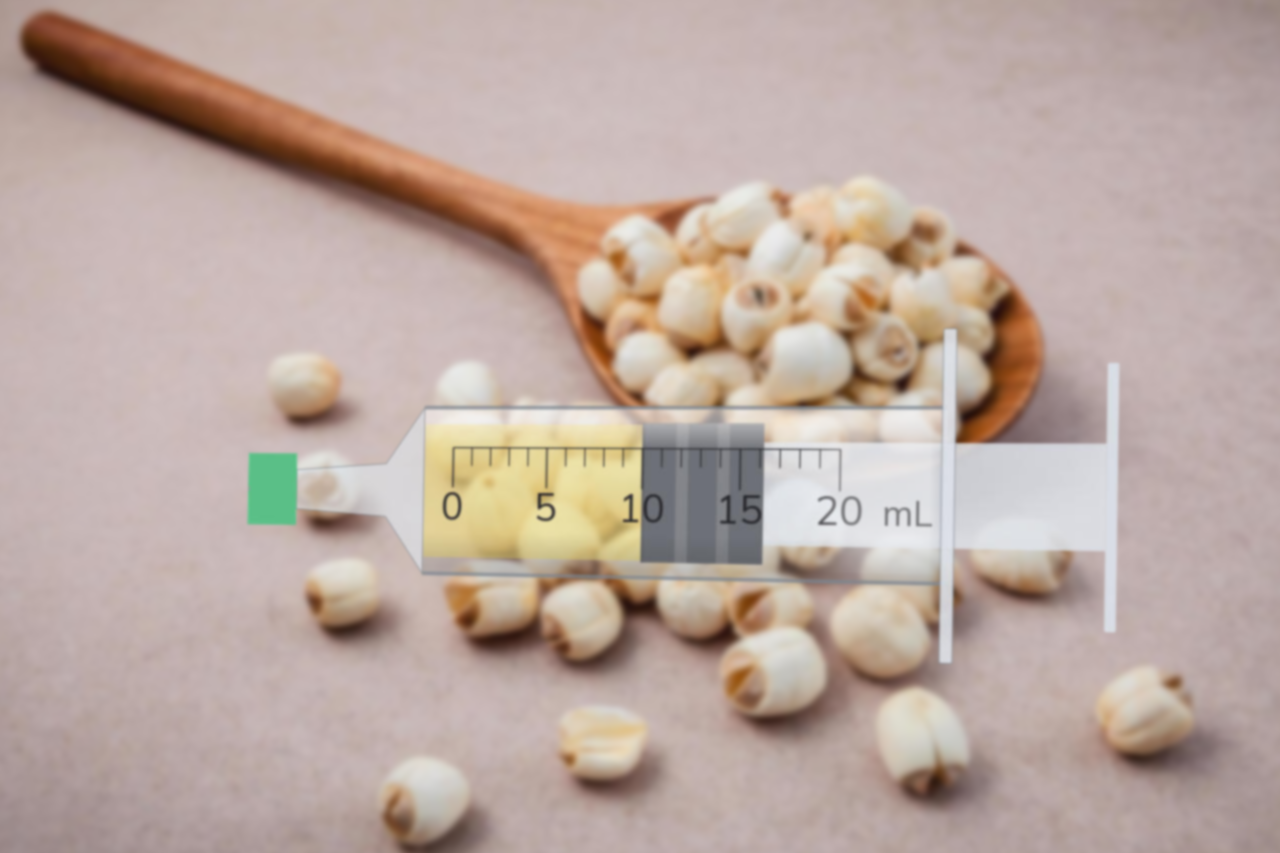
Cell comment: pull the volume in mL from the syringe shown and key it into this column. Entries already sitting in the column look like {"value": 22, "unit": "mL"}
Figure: {"value": 10, "unit": "mL"}
